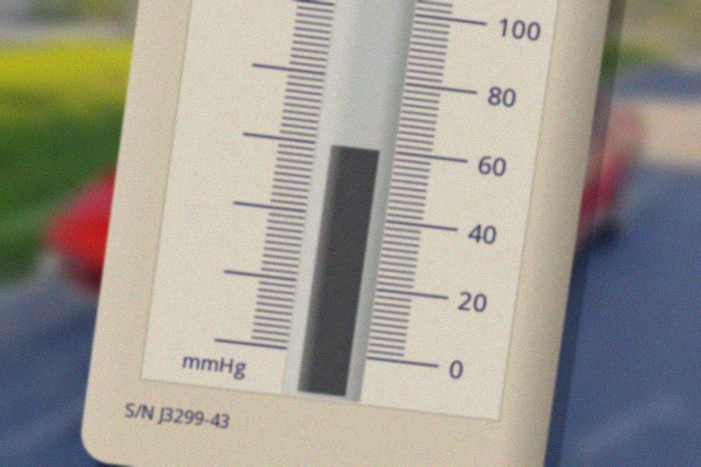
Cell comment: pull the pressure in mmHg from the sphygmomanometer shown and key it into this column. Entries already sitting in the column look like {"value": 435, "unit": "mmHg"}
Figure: {"value": 60, "unit": "mmHg"}
